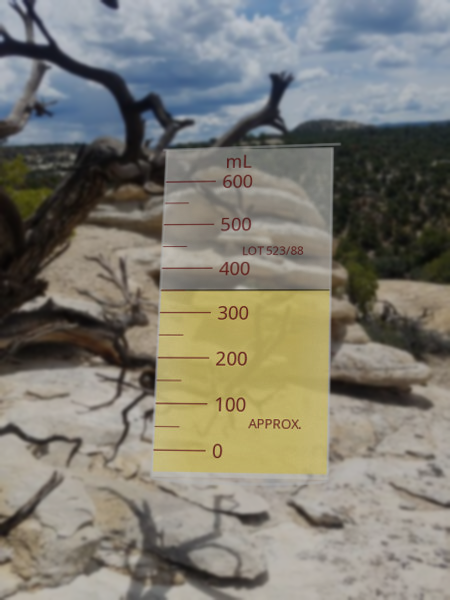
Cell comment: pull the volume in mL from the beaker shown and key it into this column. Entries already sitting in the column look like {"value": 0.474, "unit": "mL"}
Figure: {"value": 350, "unit": "mL"}
